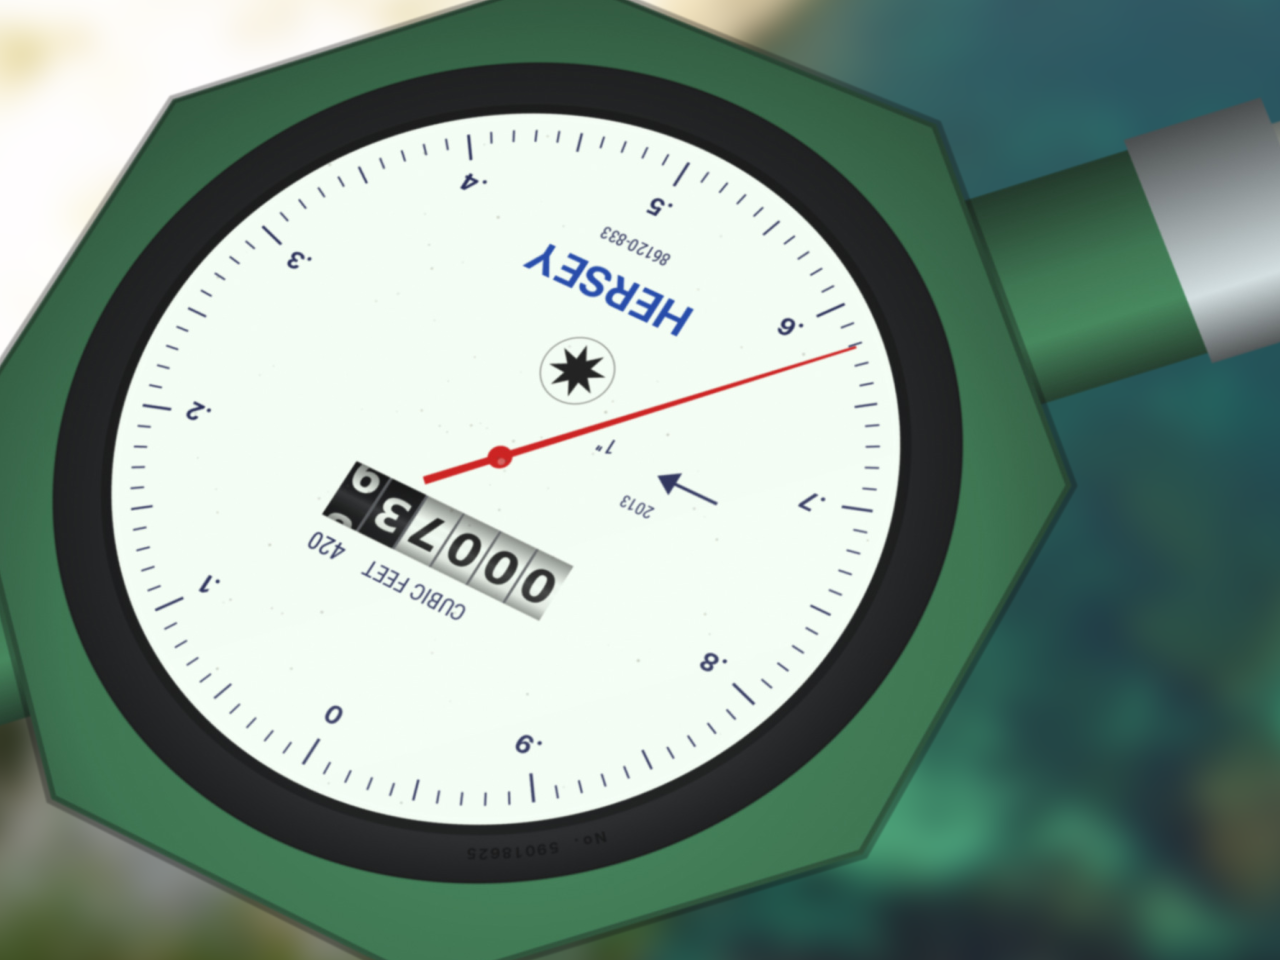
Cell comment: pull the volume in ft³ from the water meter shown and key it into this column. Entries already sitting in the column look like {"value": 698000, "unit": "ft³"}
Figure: {"value": 738.62, "unit": "ft³"}
